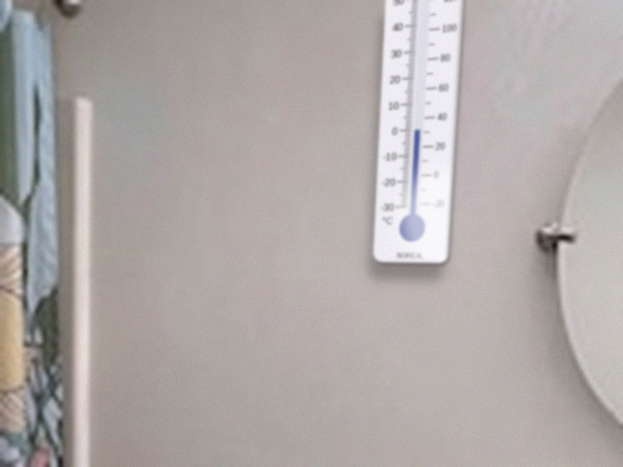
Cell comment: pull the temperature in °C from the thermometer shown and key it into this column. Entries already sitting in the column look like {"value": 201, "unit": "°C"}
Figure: {"value": 0, "unit": "°C"}
